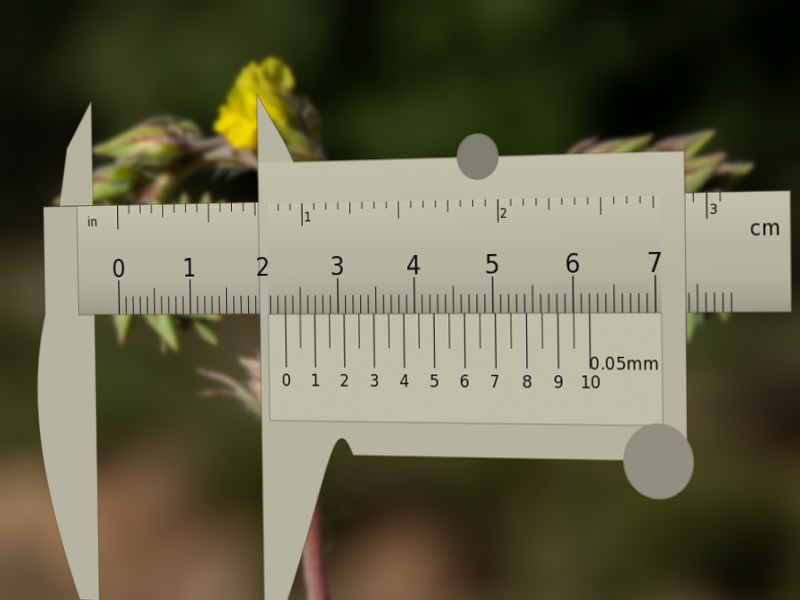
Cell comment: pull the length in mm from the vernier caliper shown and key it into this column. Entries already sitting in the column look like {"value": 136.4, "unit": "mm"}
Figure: {"value": 23.0, "unit": "mm"}
